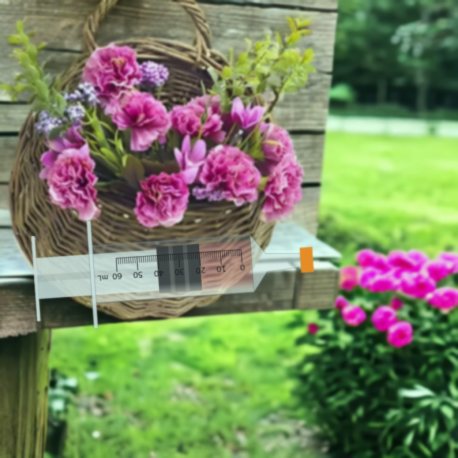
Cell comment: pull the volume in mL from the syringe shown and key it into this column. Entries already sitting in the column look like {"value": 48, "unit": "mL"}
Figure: {"value": 20, "unit": "mL"}
